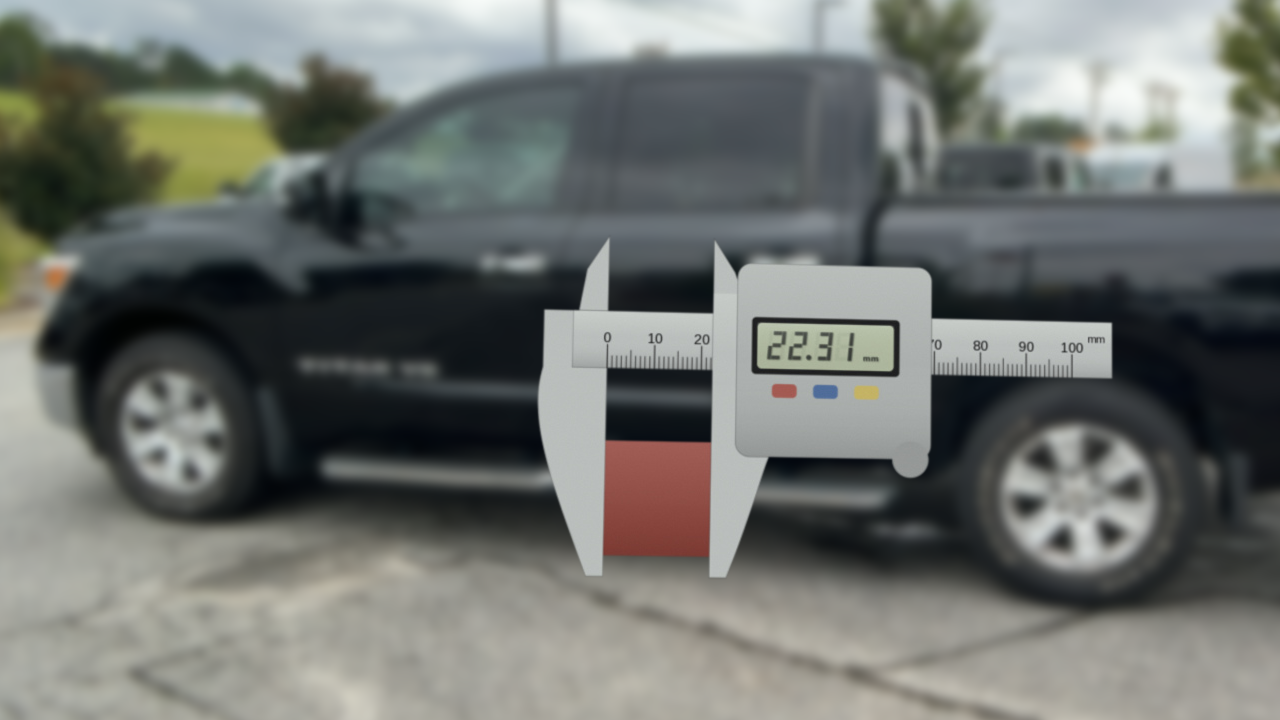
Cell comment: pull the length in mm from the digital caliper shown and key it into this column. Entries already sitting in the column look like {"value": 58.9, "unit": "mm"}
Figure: {"value": 22.31, "unit": "mm"}
